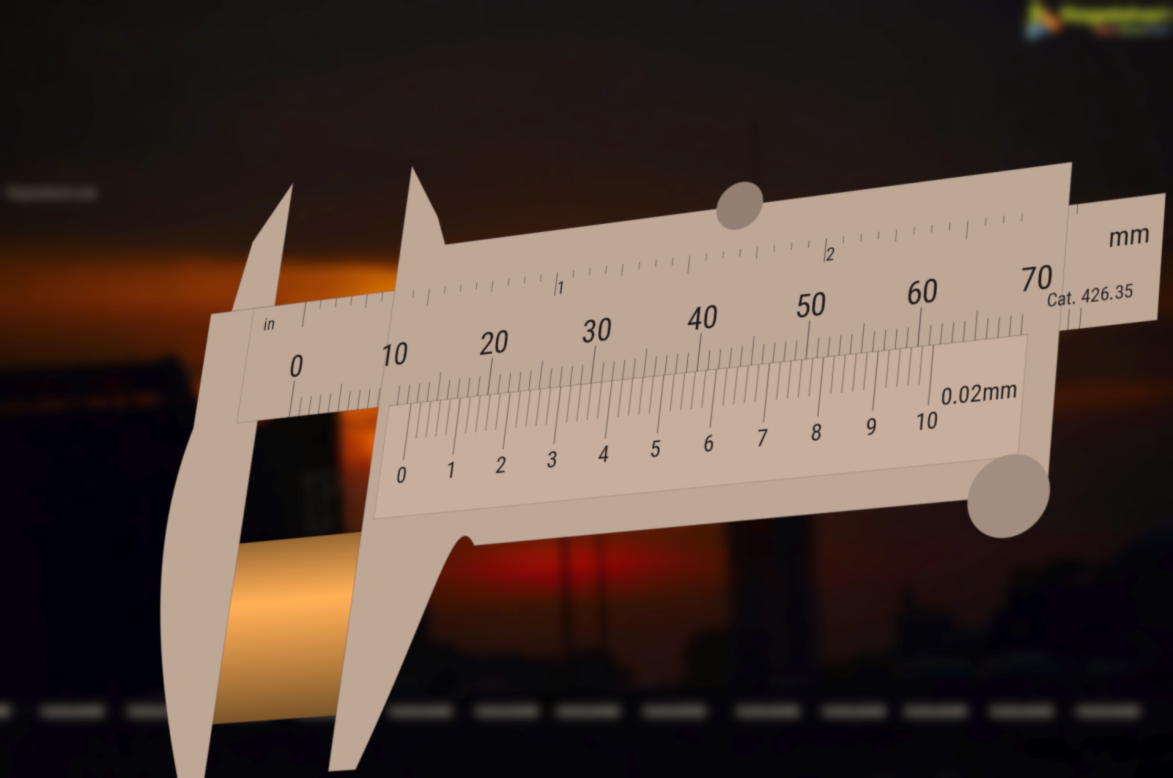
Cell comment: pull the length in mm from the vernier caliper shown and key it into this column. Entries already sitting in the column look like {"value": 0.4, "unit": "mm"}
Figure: {"value": 12.4, "unit": "mm"}
